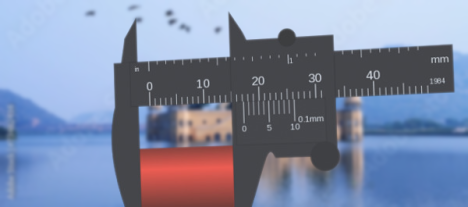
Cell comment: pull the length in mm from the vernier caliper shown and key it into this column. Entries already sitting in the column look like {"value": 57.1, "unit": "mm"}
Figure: {"value": 17.2, "unit": "mm"}
